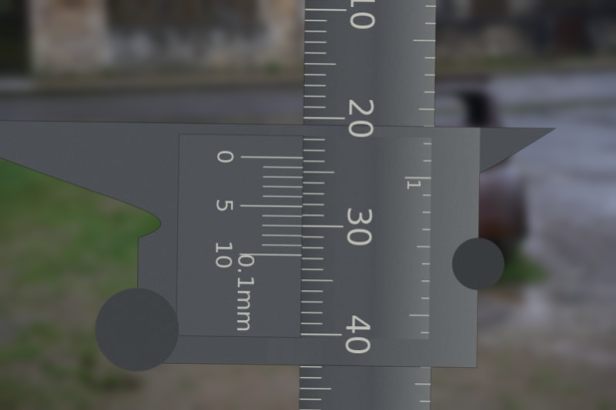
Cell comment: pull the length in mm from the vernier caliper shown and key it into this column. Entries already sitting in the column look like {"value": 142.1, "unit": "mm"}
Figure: {"value": 23.7, "unit": "mm"}
